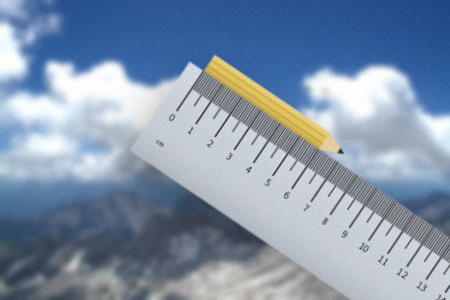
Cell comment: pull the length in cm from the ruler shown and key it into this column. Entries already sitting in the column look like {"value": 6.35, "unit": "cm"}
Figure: {"value": 7, "unit": "cm"}
